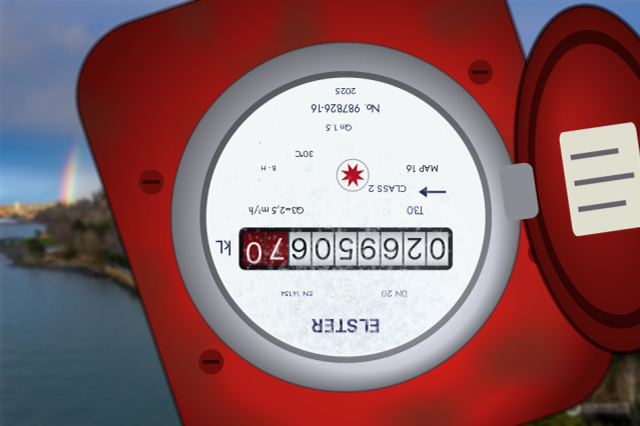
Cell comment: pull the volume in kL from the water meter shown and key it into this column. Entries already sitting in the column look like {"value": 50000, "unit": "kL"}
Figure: {"value": 269506.70, "unit": "kL"}
